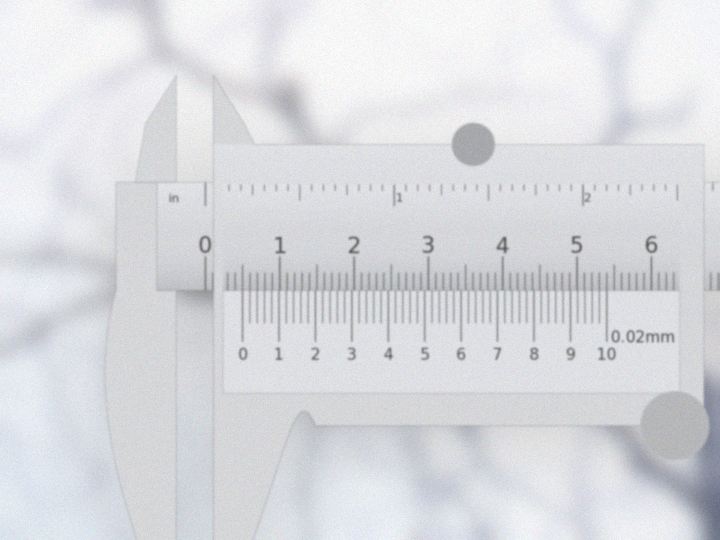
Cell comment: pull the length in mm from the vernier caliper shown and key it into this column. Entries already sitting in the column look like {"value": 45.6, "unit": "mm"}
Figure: {"value": 5.0, "unit": "mm"}
